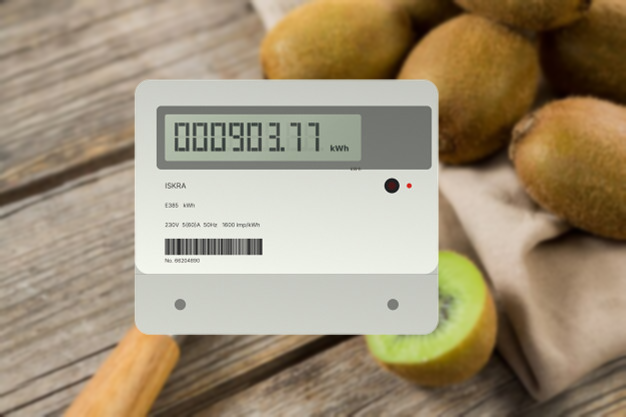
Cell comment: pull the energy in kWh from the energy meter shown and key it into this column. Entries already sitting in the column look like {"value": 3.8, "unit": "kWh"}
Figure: {"value": 903.77, "unit": "kWh"}
